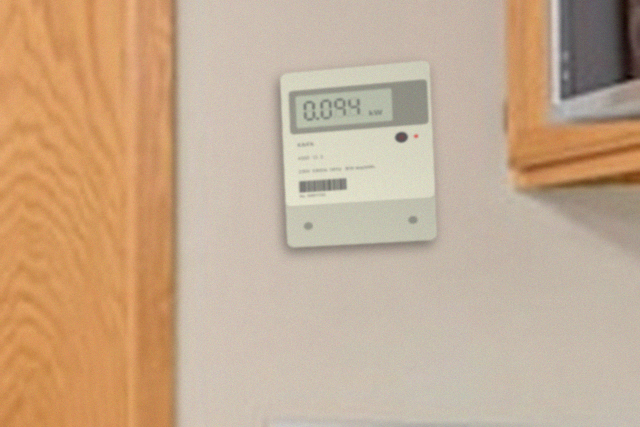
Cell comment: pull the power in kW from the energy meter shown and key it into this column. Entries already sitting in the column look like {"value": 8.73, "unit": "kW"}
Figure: {"value": 0.094, "unit": "kW"}
